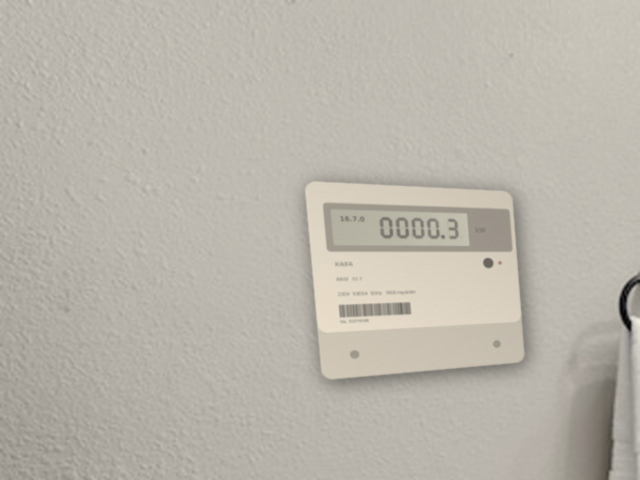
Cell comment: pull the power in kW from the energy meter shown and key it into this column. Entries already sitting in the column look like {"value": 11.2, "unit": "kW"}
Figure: {"value": 0.3, "unit": "kW"}
